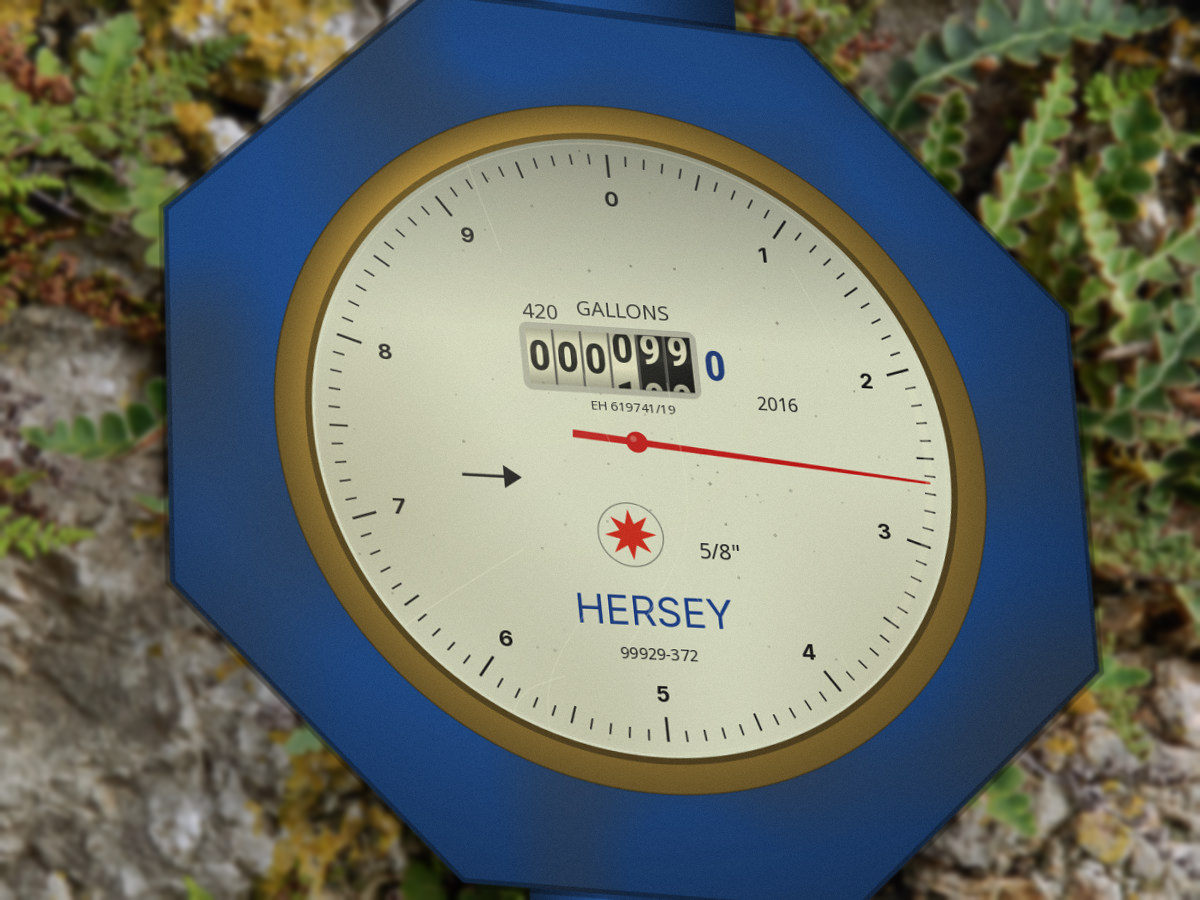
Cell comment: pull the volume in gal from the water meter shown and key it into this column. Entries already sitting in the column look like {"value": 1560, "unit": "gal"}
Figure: {"value": 992.6, "unit": "gal"}
